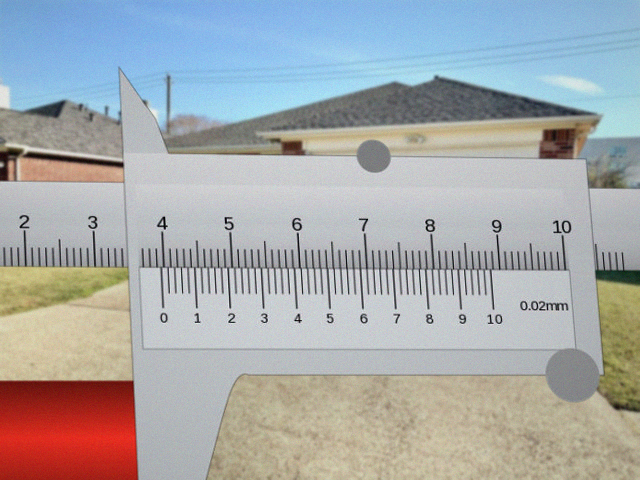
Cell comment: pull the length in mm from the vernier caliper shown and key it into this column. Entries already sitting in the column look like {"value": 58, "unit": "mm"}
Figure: {"value": 39.6, "unit": "mm"}
